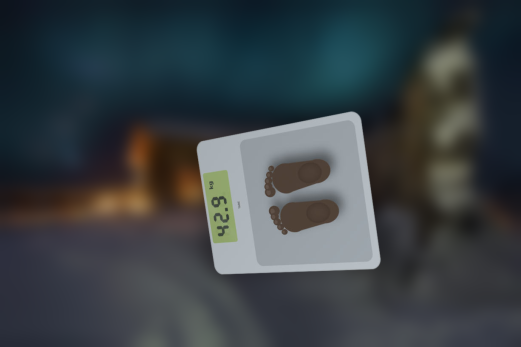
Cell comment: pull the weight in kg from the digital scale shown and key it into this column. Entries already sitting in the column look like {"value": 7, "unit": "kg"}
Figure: {"value": 42.9, "unit": "kg"}
